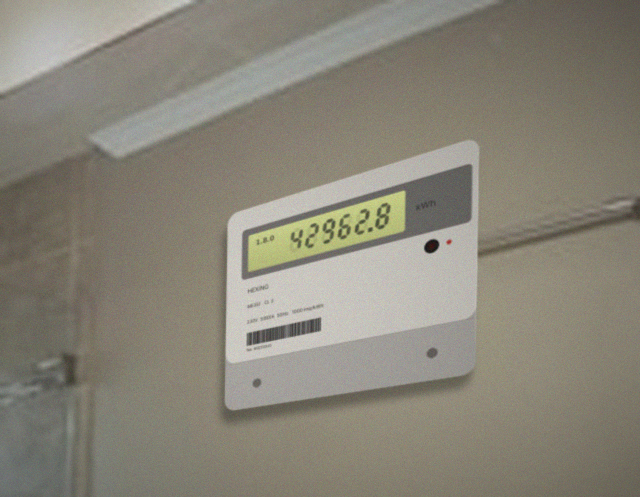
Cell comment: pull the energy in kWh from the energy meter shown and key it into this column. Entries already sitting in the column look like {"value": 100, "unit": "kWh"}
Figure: {"value": 42962.8, "unit": "kWh"}
